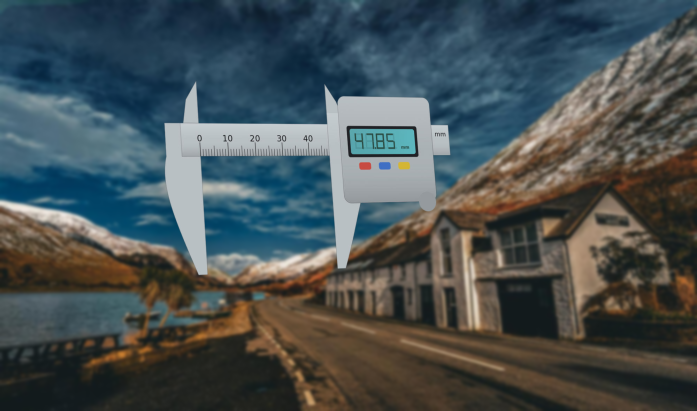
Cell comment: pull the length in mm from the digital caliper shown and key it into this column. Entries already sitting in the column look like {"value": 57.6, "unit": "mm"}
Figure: {"value": 47.85, "unit": "mm"}
